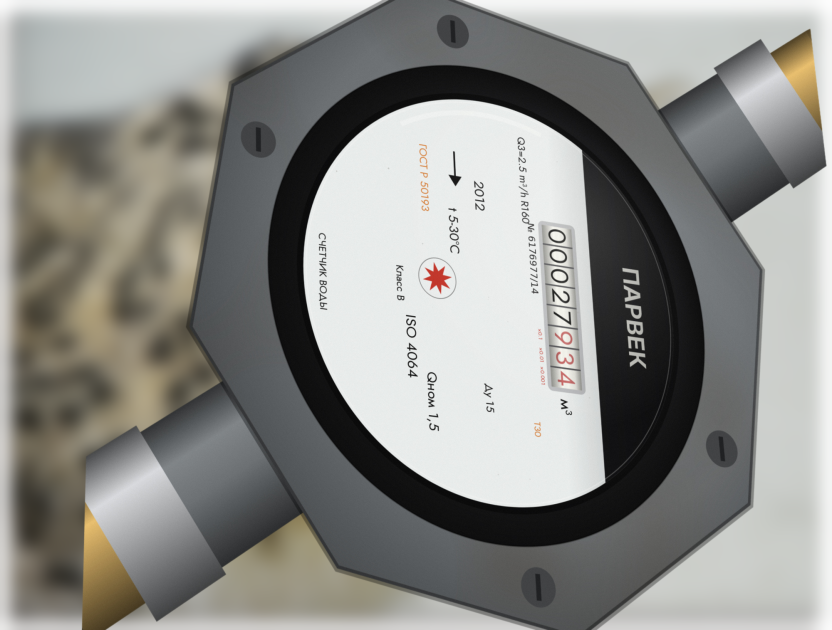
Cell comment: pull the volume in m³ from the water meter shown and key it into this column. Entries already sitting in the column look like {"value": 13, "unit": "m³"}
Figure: {"value": 27.934, "unit": "m³"}
